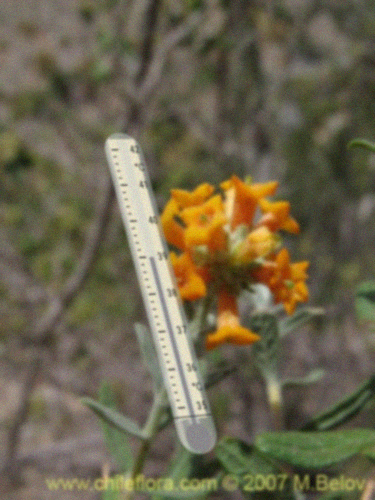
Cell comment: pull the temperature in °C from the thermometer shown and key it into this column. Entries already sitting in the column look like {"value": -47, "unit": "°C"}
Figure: {"value": 39, "unit": "°C"}
